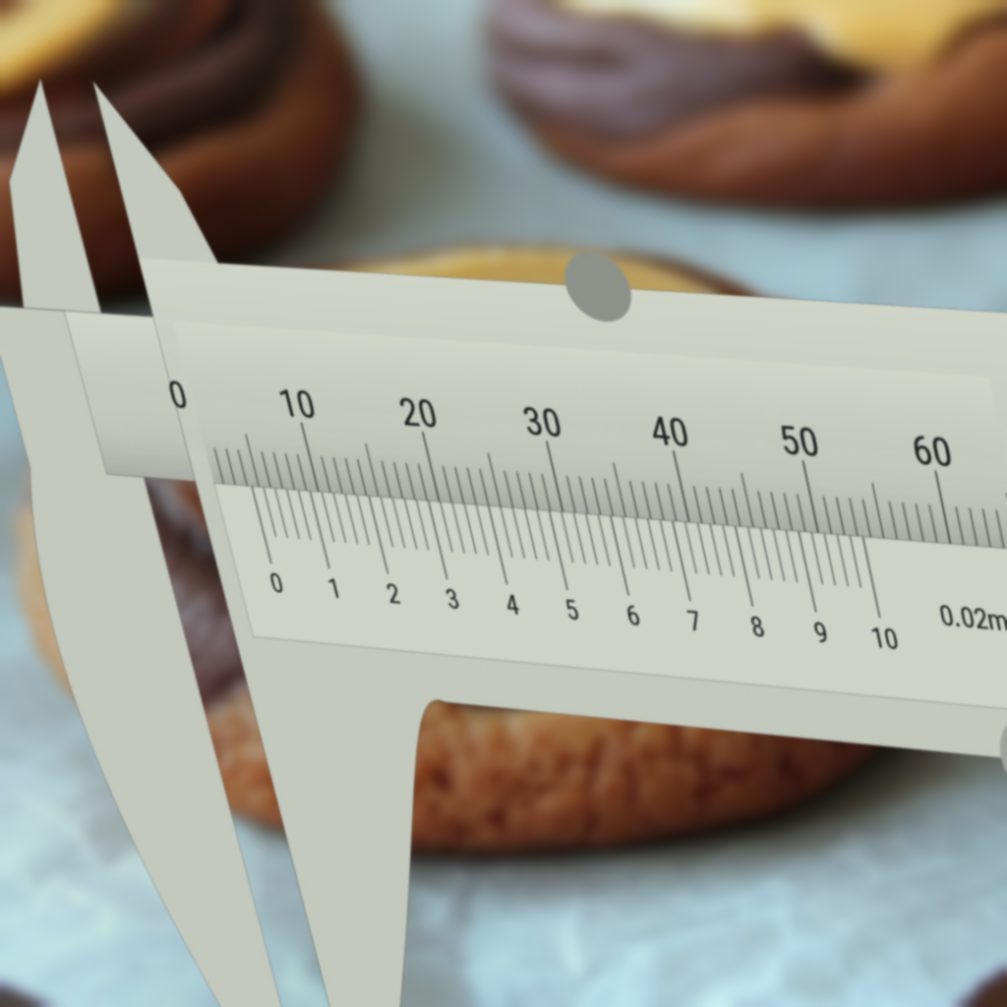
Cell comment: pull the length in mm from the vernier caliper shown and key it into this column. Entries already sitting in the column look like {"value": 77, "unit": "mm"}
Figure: {"value": 4.4, "unit": "mm"}
